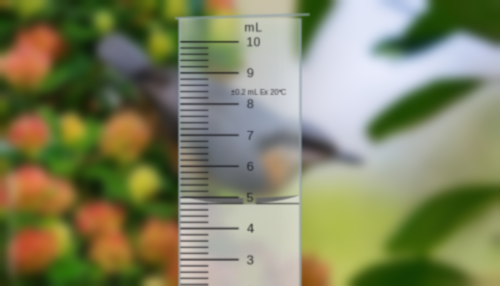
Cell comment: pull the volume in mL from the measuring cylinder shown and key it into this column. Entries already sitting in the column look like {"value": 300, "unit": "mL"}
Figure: {"value": 4.8, "unit": "mL"}
